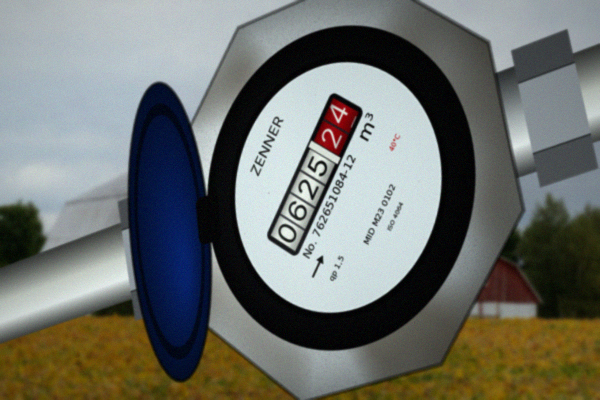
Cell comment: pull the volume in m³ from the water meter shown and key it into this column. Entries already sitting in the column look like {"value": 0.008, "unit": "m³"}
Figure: {"value": 625.24, "unit": "m³"}
